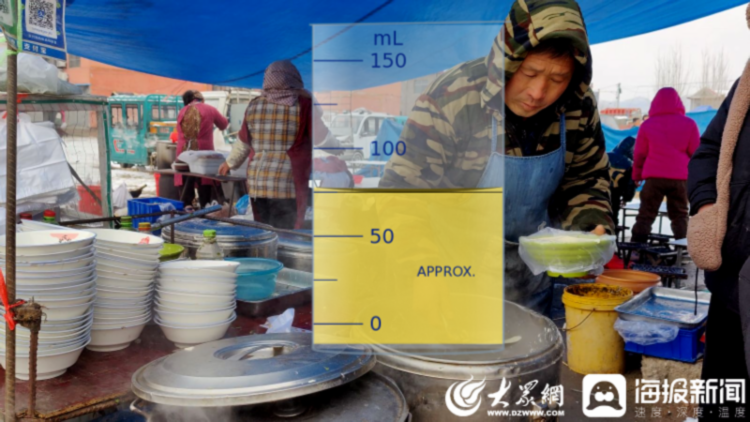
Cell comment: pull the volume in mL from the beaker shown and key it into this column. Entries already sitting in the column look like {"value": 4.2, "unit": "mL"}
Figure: {"value": 75, "unit": "mL"}
